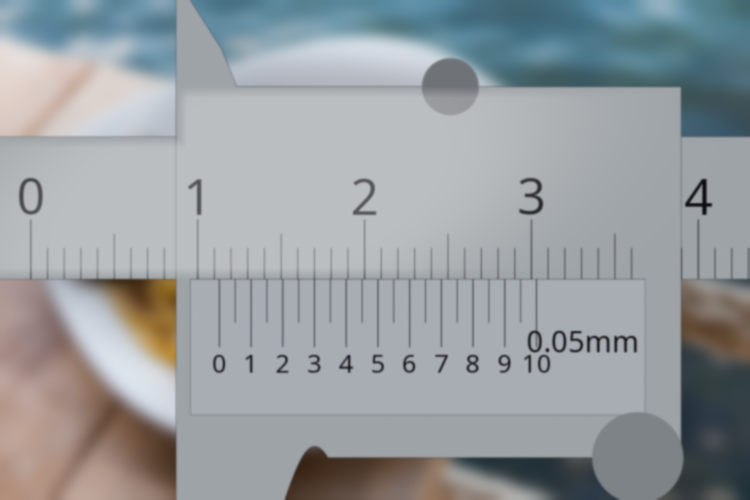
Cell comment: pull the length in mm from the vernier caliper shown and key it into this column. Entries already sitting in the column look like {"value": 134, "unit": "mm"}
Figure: {"value": 11.3, "unit": "mm"}
